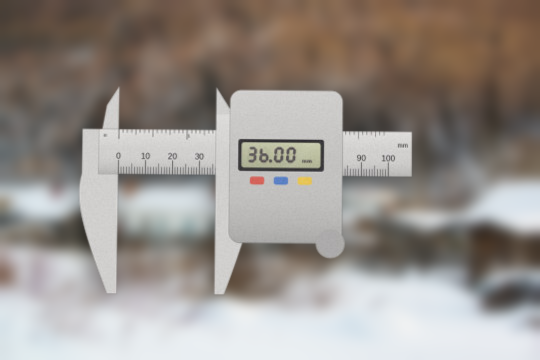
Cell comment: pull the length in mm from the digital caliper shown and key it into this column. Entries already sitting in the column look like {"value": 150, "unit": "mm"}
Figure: {"value": 36.00, "unit": "mm"}
